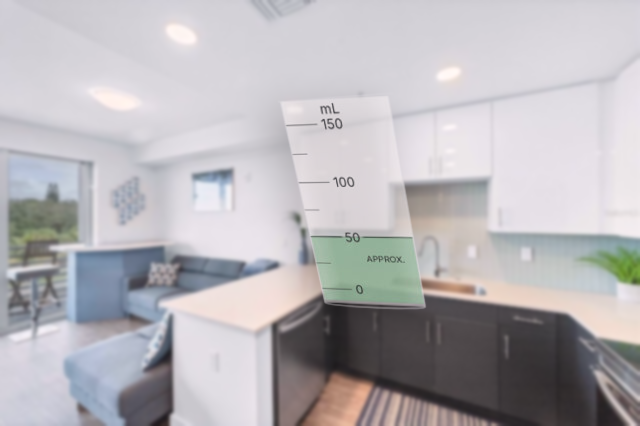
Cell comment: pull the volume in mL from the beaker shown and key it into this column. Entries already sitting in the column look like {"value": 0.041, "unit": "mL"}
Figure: {"value": 50, "unit": "mL"}
